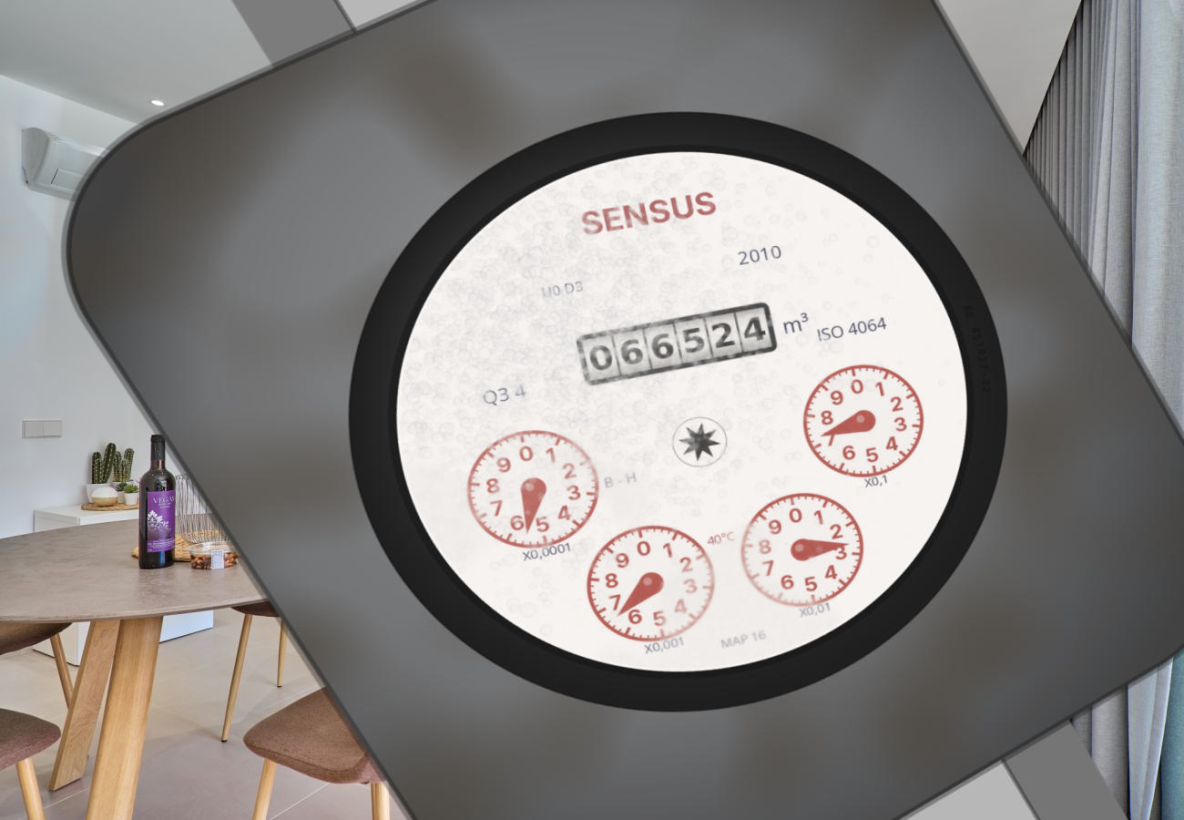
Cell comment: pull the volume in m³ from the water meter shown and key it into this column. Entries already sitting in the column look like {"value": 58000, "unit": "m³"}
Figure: {"value": 66524.7265, "unit": "m³"}
